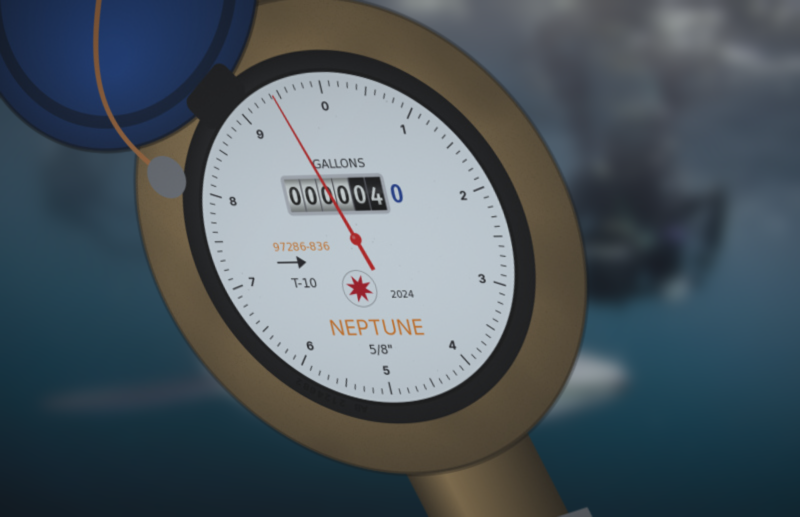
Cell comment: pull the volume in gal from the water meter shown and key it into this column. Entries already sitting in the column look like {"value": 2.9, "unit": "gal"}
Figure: {"value": 39.4, "unit": "gal"}
